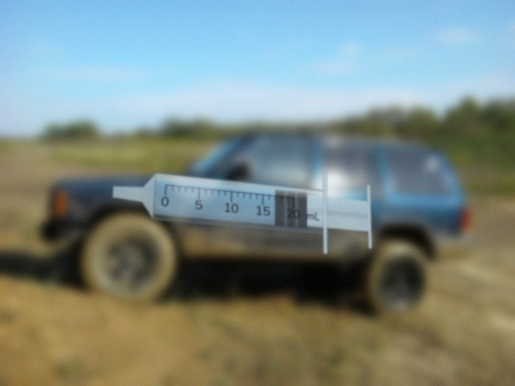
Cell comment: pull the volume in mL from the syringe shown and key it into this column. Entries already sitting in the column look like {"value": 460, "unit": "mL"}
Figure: {"value": 17, "unit": "mL"}
